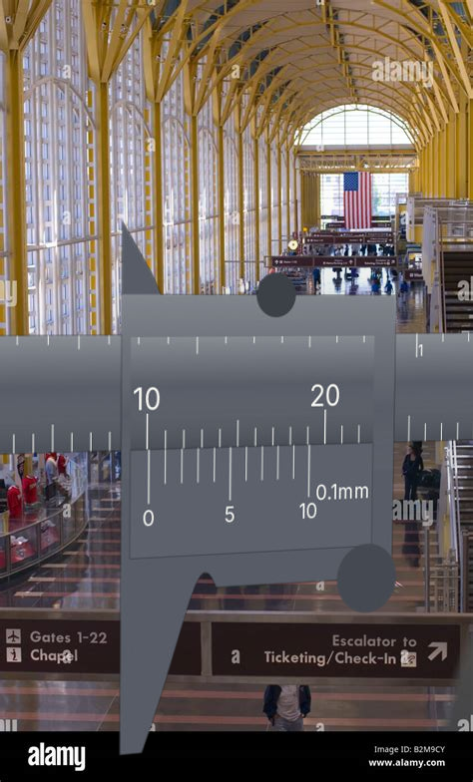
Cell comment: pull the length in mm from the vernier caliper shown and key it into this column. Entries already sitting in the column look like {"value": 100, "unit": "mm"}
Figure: {"value": 10.1, "unit": "mm"}
